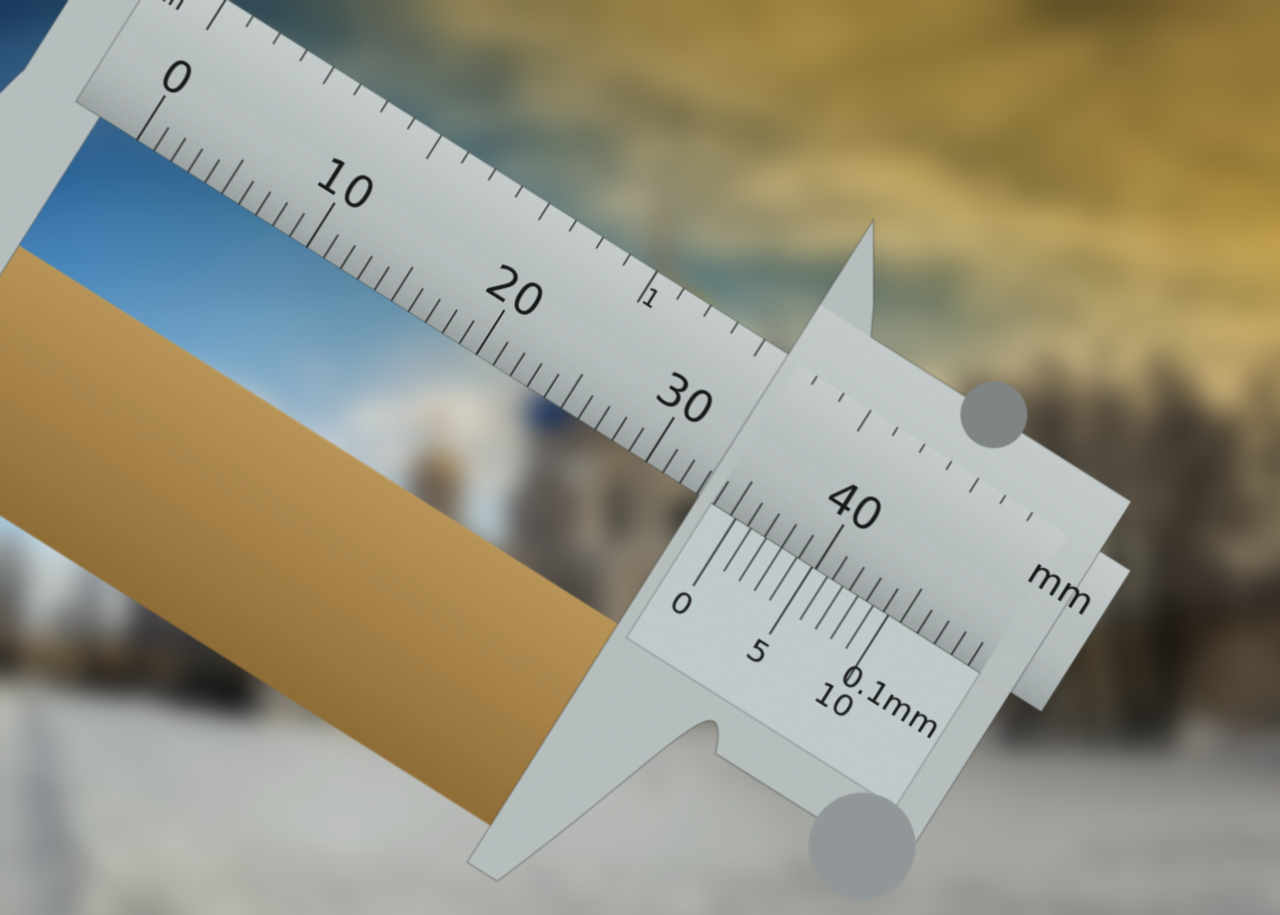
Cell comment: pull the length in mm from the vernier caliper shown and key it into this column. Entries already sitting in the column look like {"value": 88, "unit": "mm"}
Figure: {"value": 35.3, "unit": "mm"}
